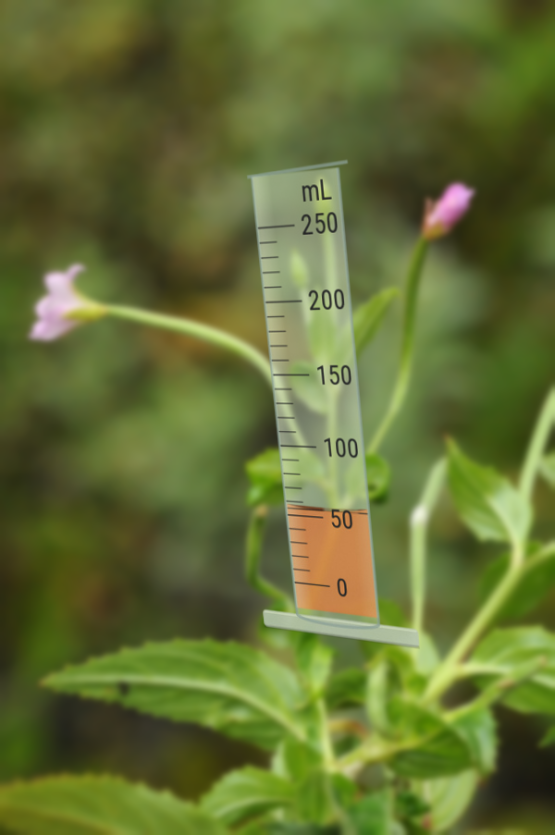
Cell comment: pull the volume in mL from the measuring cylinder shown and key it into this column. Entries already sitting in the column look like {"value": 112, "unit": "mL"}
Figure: {"value": 55, "unit": "mL"}
